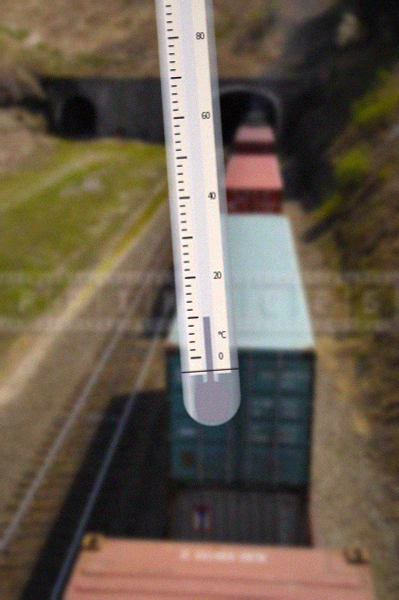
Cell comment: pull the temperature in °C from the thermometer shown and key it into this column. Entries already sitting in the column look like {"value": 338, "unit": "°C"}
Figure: {"value": 10, "unit": "°C"}
